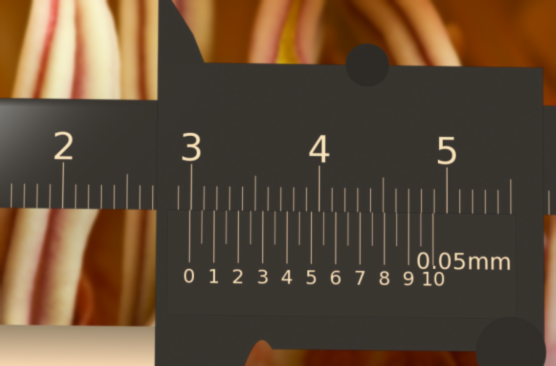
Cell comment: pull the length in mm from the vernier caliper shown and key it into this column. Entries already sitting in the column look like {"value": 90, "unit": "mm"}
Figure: {"value": 29.9, "unit": "mm"}
